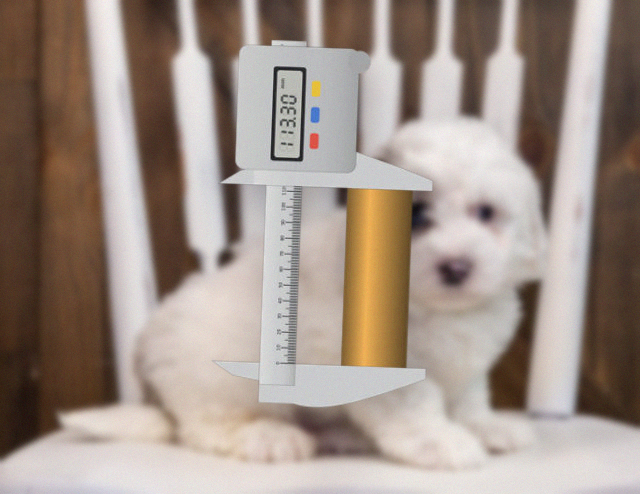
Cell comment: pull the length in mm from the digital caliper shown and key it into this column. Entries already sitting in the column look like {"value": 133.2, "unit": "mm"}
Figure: {"value": 113.30, "unit": "mm"}
